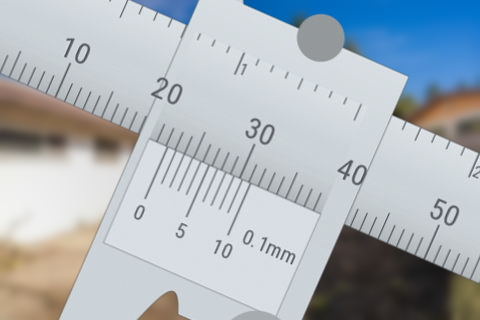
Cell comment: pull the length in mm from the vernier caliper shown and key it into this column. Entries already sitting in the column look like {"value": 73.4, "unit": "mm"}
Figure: {"value": 22.2, "unit": "mm"}
